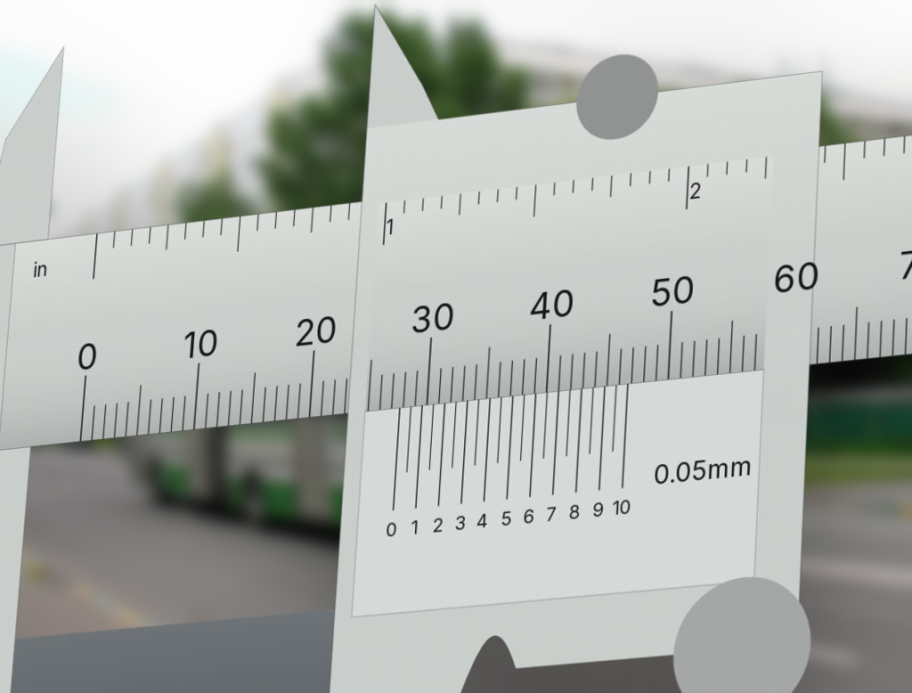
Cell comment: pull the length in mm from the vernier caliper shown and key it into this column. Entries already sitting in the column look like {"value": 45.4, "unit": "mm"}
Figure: {"value": 27.7, "unit": "mm"}
